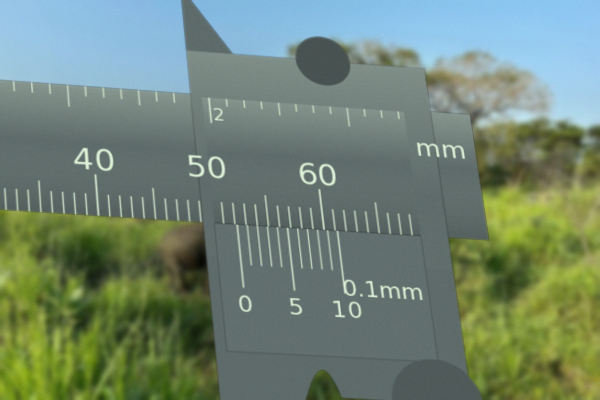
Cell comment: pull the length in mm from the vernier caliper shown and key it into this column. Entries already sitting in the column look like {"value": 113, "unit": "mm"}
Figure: {"value": 52.2, "unit": "mm"}
